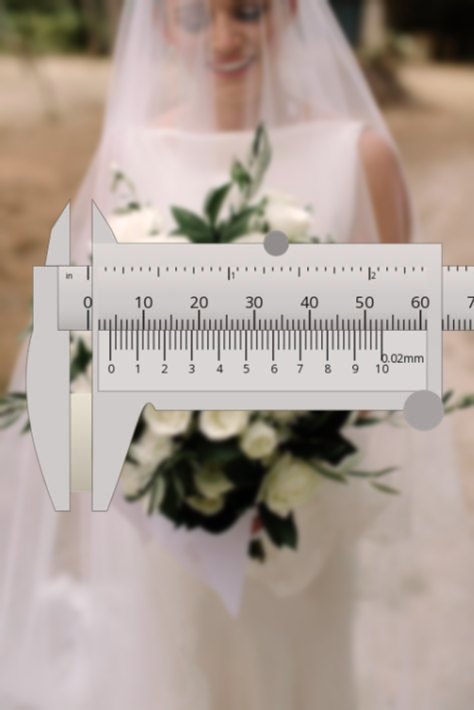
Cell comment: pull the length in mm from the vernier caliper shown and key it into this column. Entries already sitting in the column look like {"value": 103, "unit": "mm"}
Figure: {"value": 4.0, "unit": "mm"}
